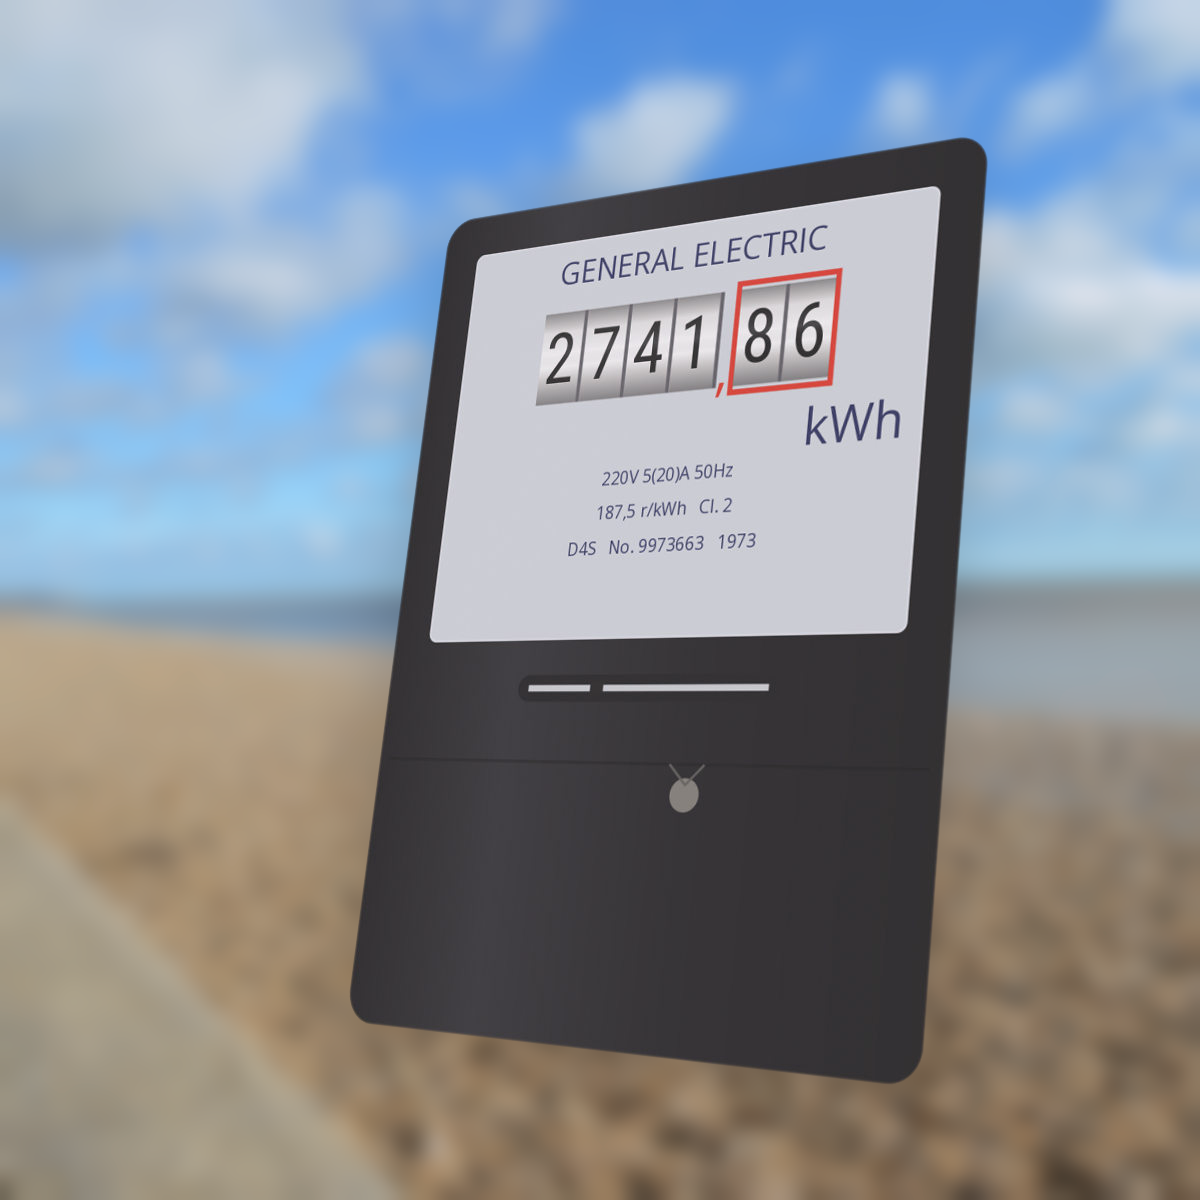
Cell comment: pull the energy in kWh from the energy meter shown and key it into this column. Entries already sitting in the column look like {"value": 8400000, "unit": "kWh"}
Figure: {"value": 2741.86, "unit": "kWh"}
